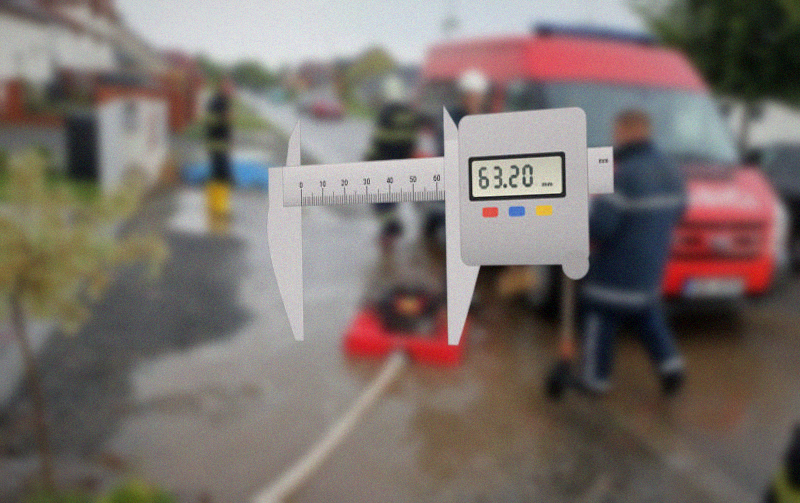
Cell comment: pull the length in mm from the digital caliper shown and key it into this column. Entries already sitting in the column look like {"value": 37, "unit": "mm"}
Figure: {"value": 63.20, "unit": "mm"}
